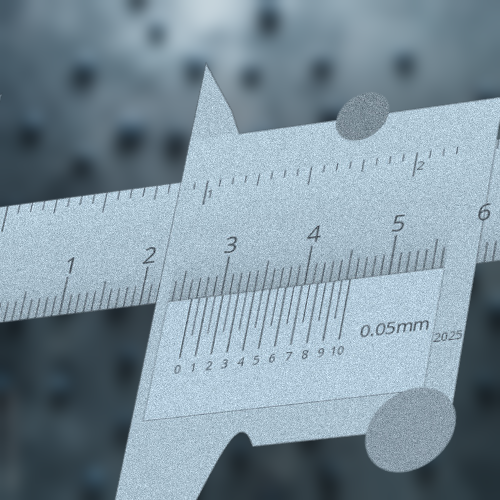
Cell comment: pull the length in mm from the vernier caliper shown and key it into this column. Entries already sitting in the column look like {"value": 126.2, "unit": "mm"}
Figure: {"value": 26.4, "unit": "mm"}
